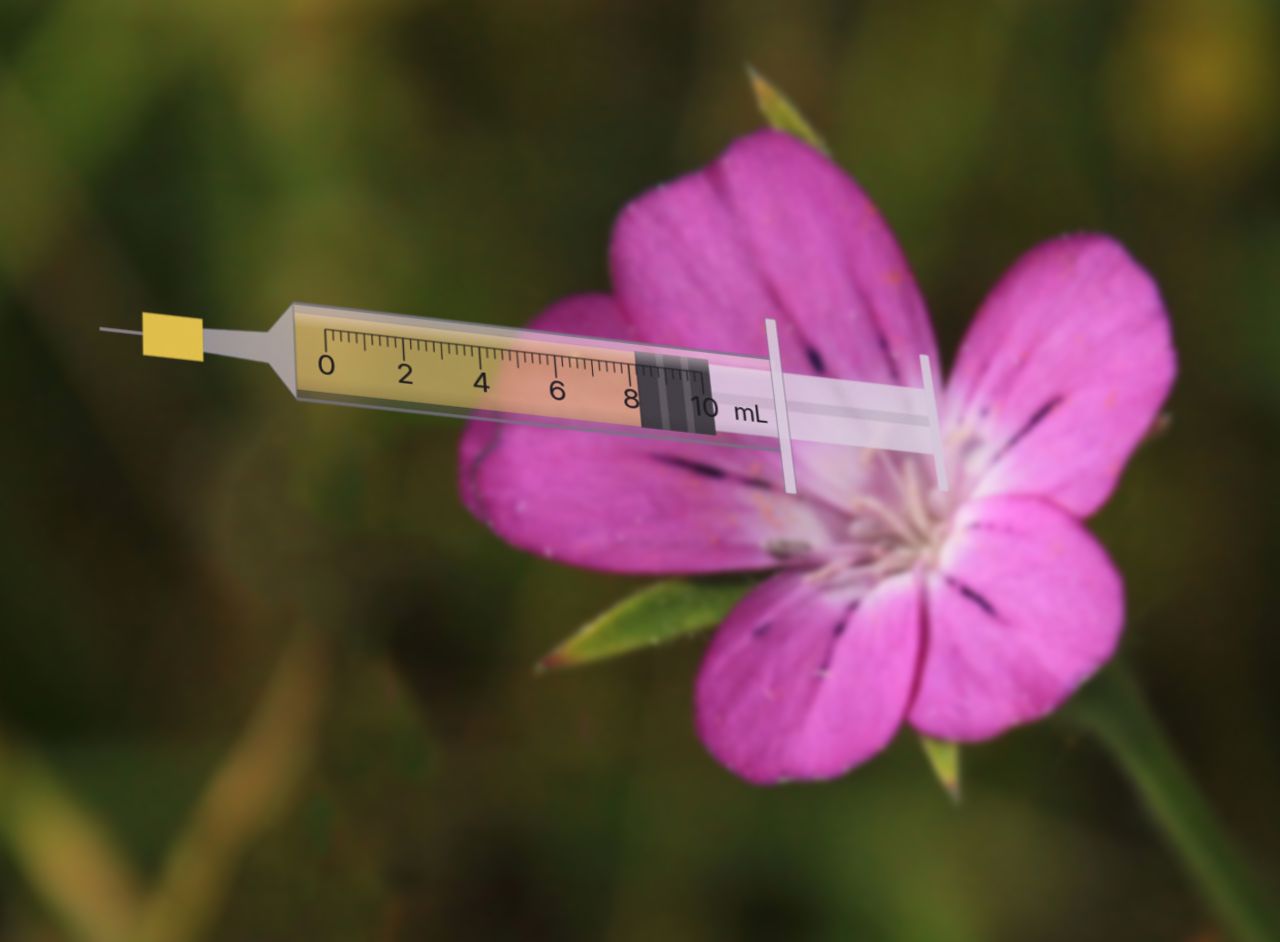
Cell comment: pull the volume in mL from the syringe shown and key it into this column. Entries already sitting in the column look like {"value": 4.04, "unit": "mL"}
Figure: {"value": 8.2, "unit": "mL"}
